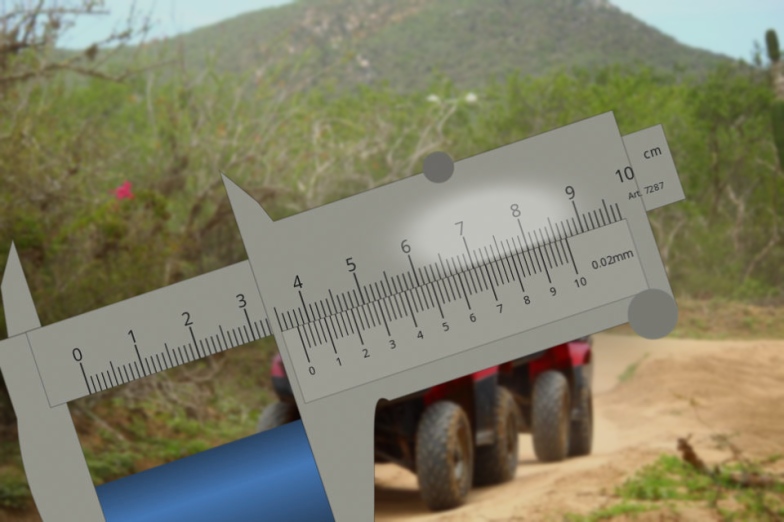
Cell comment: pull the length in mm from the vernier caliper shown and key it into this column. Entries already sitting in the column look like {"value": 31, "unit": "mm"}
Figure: {"value": 37.8, "unit": "mm"}
